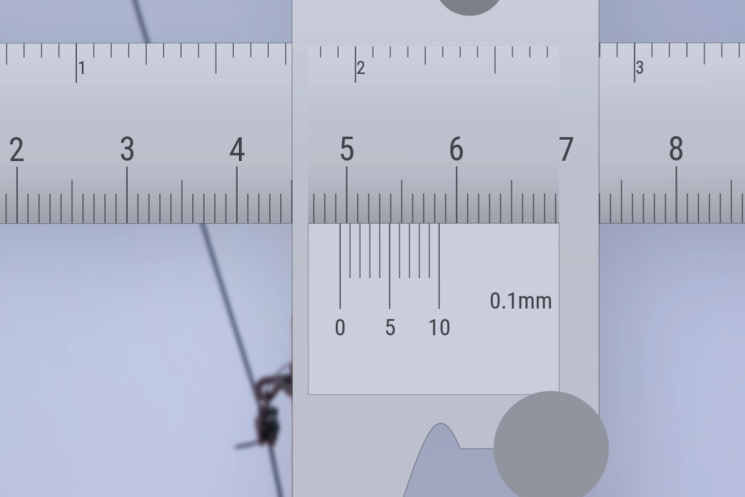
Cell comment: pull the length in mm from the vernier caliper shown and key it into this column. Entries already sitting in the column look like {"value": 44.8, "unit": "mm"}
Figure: {"value": 49.4, "unit": "mm"}
